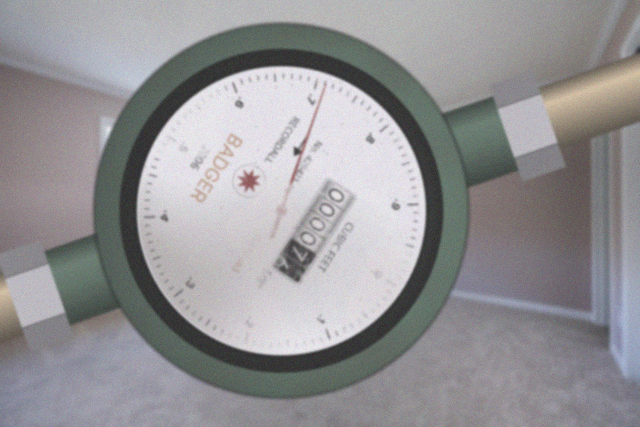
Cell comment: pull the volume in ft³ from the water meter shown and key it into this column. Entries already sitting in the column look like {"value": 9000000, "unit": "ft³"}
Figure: {"value": 75.71, "unit": "ft³"}
